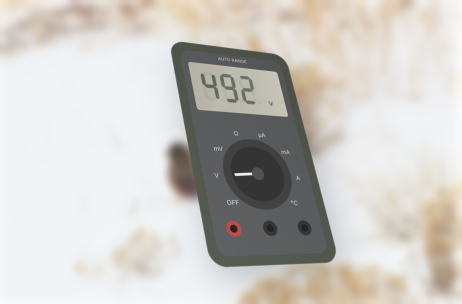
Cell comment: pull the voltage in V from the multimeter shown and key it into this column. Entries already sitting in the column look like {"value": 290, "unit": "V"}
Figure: {"value": 492, "unit": "V"}
